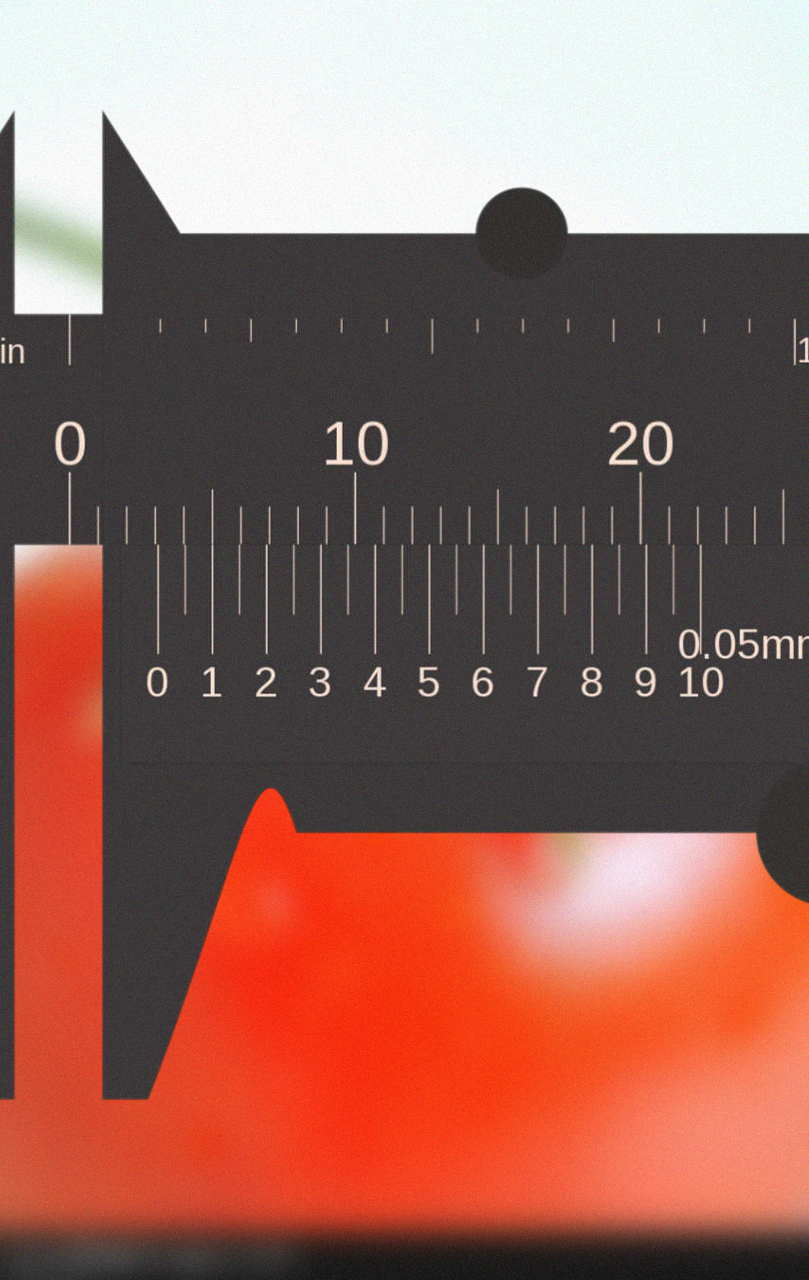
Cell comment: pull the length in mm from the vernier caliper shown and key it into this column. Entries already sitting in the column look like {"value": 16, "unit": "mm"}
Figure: {"value": 3.10, "unit": "mm"}
